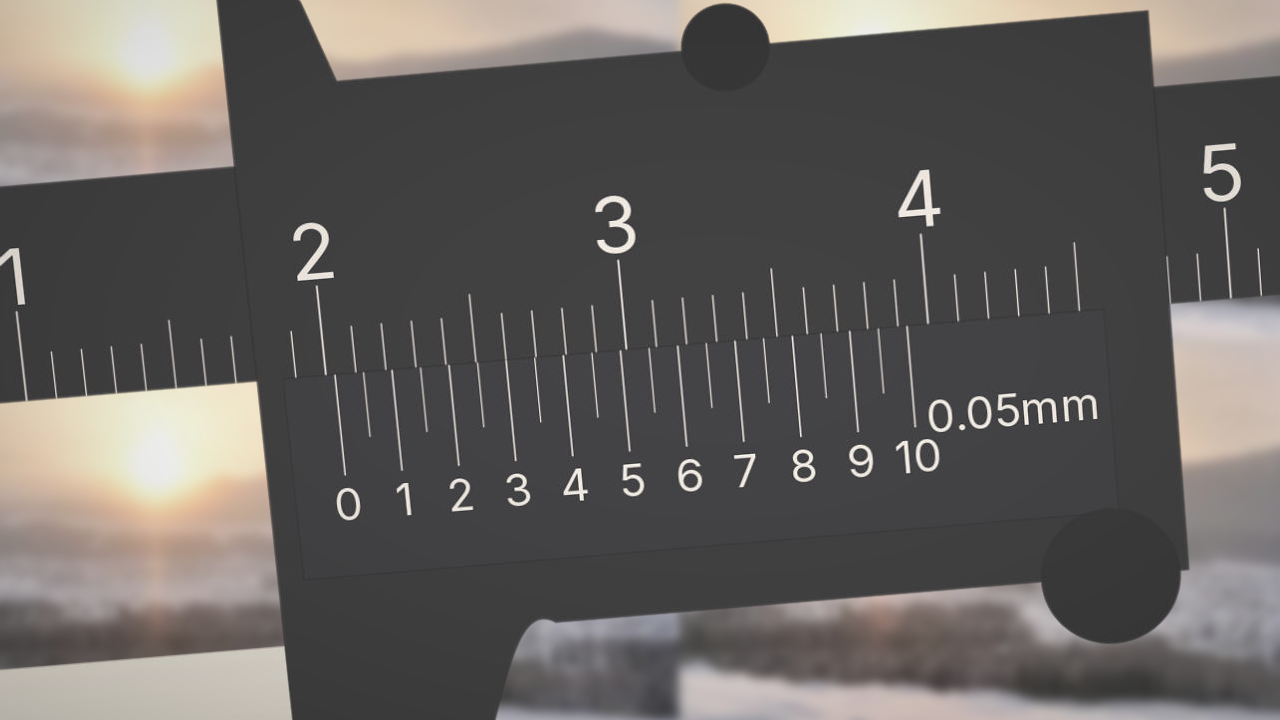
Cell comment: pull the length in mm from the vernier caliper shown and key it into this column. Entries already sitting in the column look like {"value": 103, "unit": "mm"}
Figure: {"value": 20.30, "unit": "mm"}
